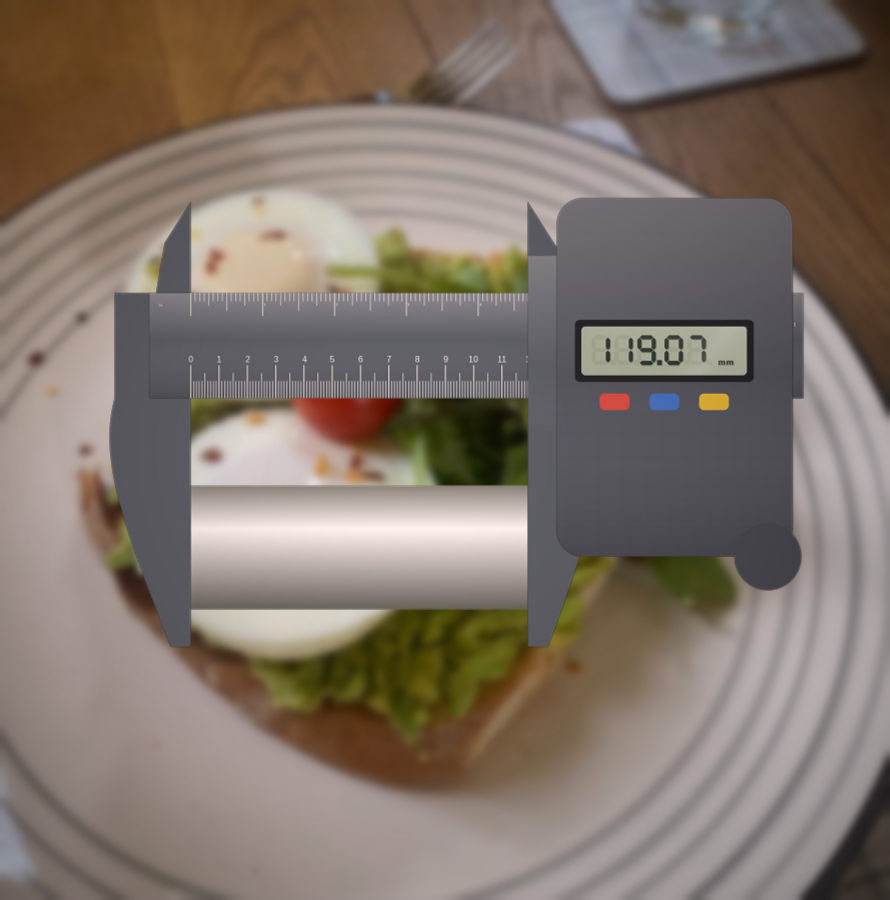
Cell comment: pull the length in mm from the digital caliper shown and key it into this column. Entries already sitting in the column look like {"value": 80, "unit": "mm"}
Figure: {"value": 119.07, "unit": "mm"}
